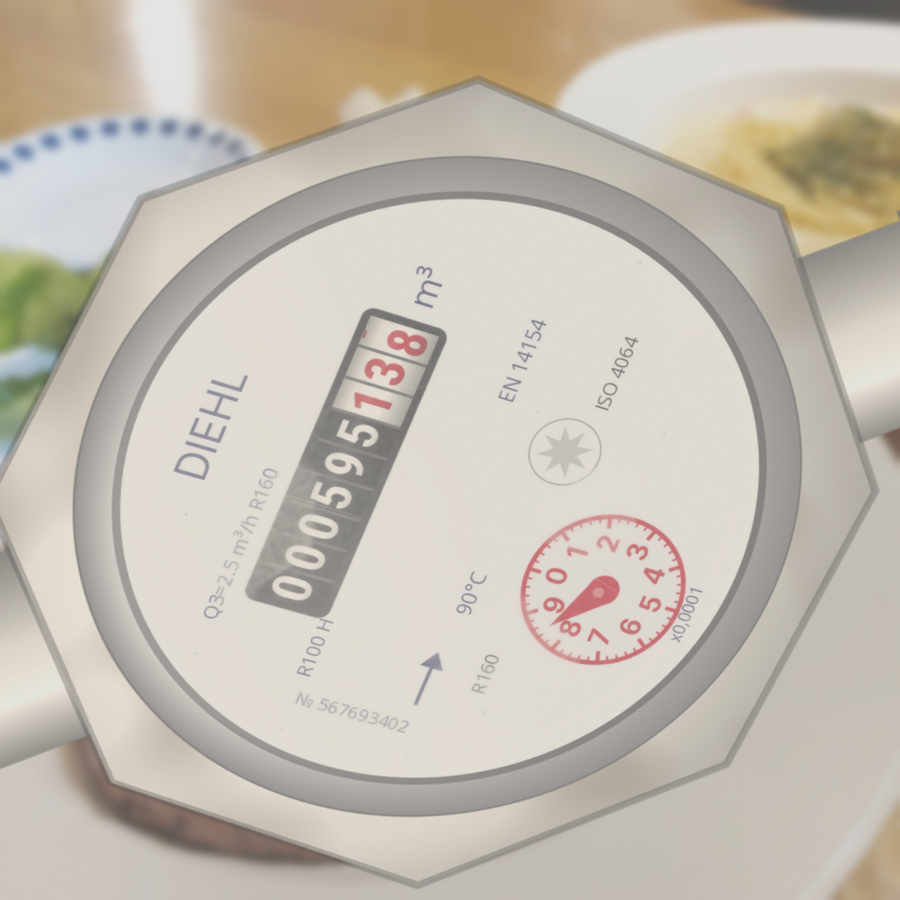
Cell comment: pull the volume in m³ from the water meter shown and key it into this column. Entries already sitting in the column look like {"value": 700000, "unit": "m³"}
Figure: {"value": 595.1378, "unit": "m³"}
